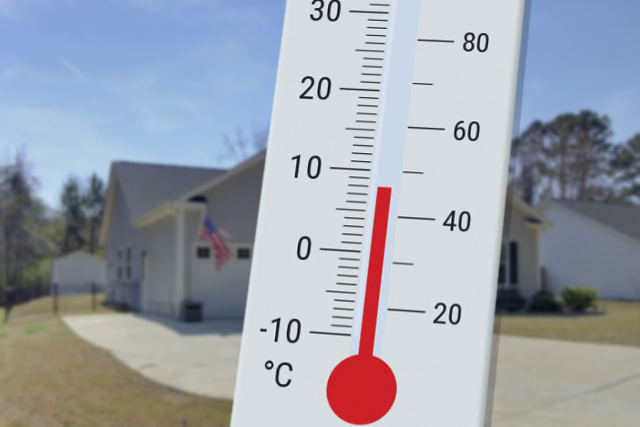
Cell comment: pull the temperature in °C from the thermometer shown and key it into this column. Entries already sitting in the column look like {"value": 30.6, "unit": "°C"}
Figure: {"value": 8, "unit": "°C"}
